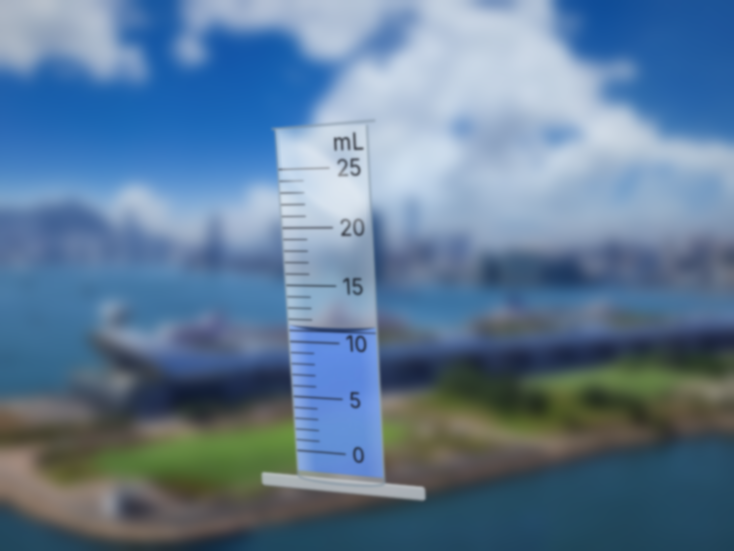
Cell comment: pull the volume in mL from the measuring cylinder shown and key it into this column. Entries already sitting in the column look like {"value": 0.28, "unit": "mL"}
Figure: {"value": 11, "unit": "mL"}
